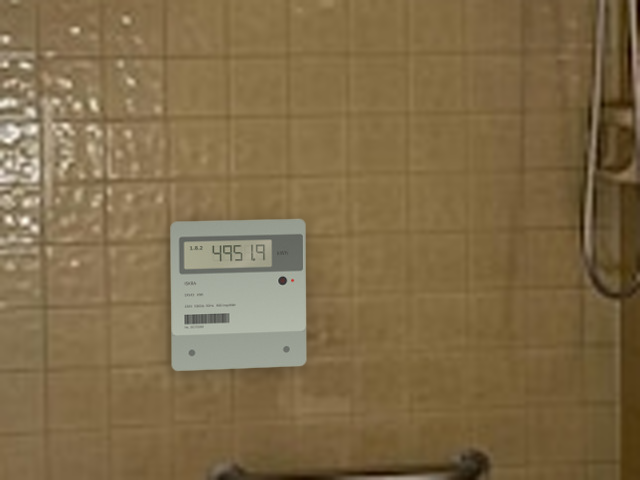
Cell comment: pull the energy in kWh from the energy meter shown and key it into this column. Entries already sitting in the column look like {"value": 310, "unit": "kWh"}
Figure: {"value": 4951.9, "unit": "kWh"}
